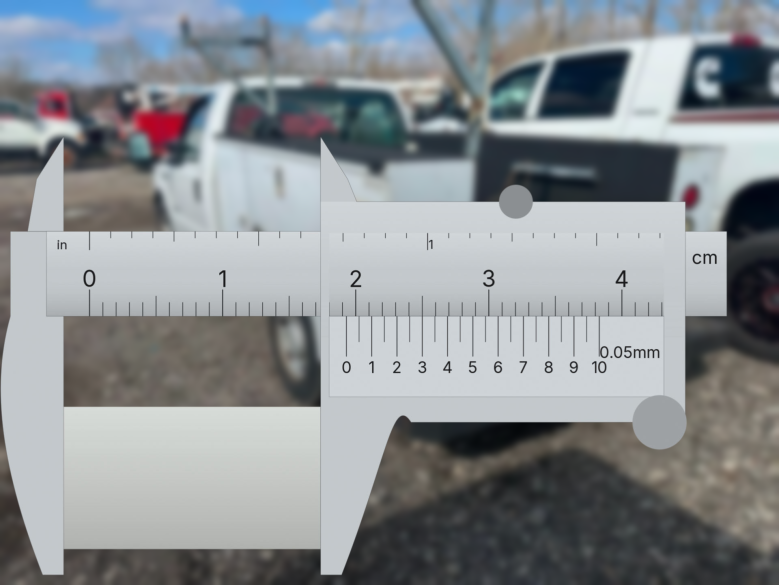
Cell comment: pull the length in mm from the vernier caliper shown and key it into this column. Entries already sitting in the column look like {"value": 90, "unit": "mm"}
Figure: {"value": 19.3, "unit": "mm"}
